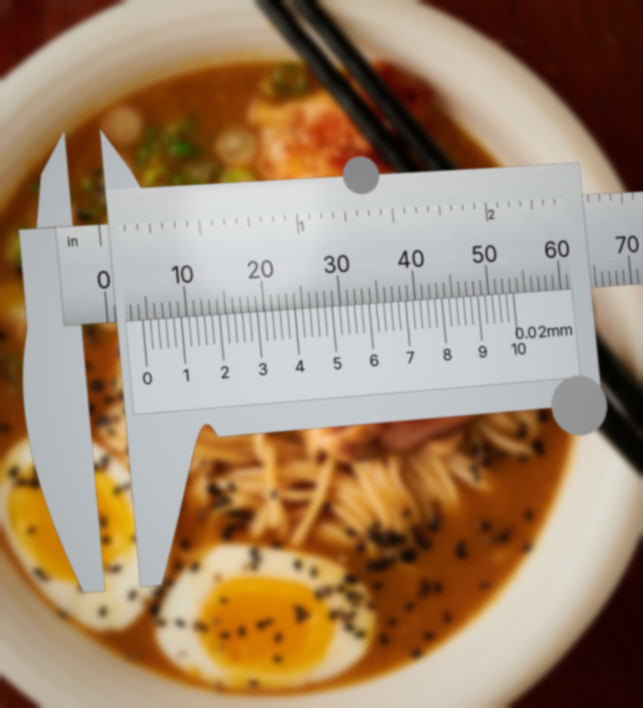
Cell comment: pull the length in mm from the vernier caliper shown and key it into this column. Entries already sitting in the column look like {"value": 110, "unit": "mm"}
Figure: {"value": 4.4, "unit": "mm"}
